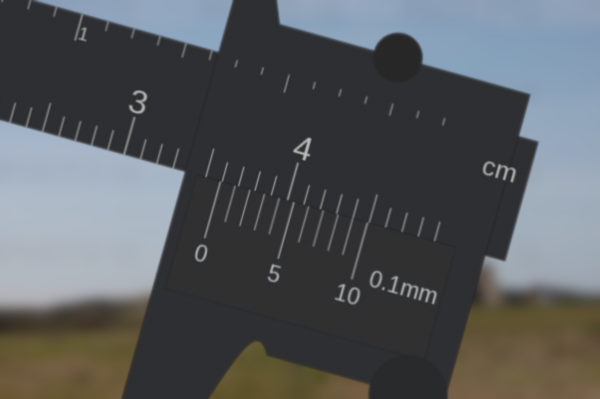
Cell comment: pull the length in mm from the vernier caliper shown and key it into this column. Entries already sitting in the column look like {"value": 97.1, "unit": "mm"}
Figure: {"value": 35.9, "unit": "mm"}
